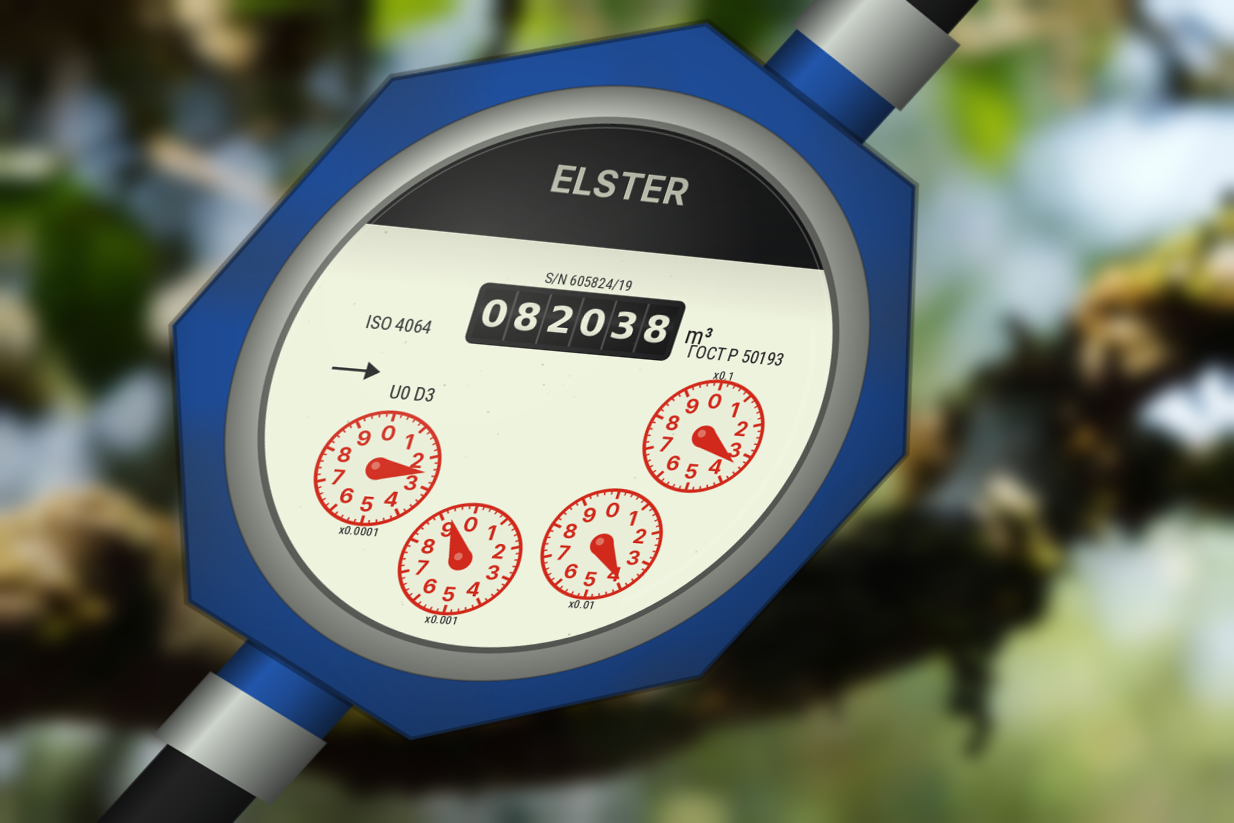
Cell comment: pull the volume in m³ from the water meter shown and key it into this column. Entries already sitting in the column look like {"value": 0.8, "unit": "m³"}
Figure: {"value": 82038.3392, "unit": "m³"}
